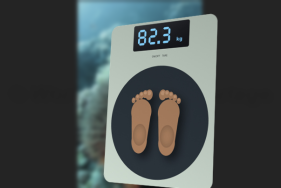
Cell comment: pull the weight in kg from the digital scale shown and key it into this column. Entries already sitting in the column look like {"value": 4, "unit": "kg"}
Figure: {"value": 82.3, "unit": "kg"}
